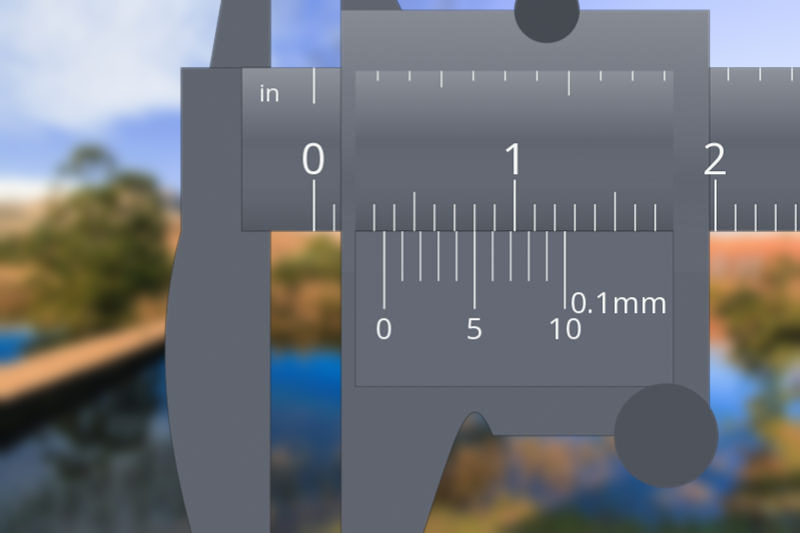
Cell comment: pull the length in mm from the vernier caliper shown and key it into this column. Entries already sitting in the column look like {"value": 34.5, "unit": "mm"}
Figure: {"value": 3.5, "unit": "mm"}
